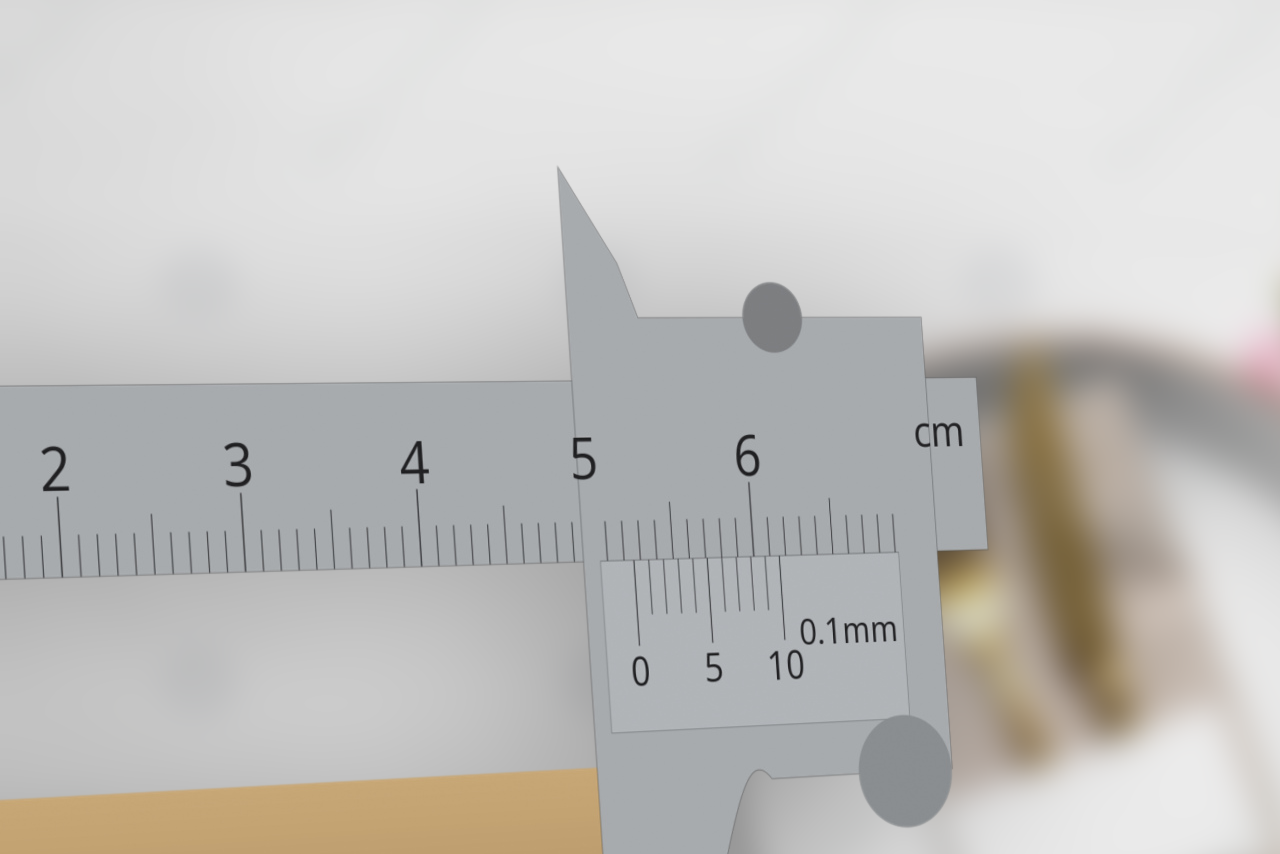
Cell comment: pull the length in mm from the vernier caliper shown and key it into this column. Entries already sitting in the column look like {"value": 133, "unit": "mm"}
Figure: {"value": 52.6, "unit": "mm"}
